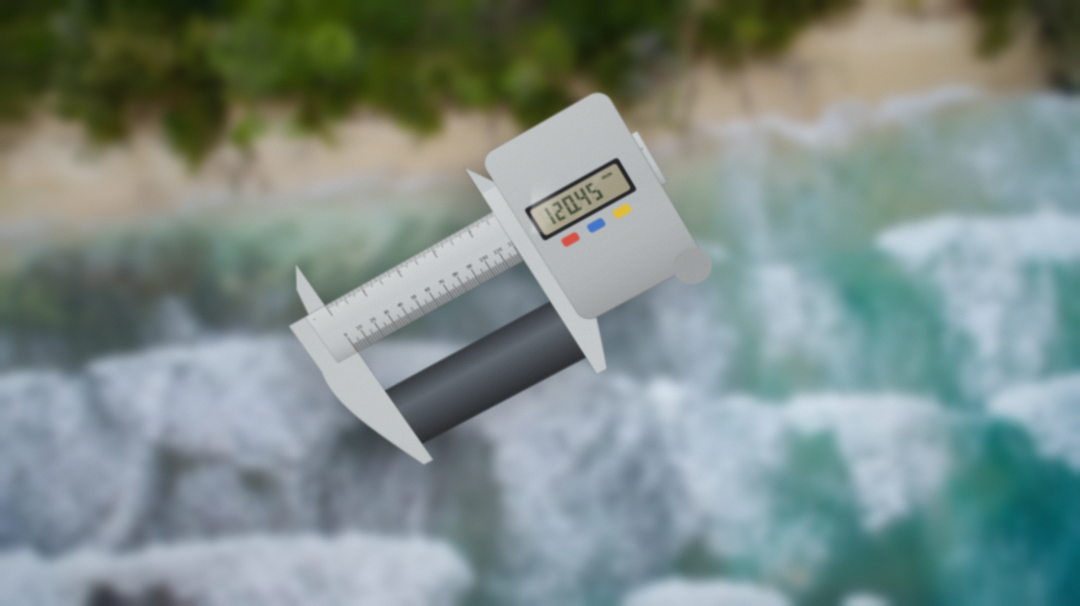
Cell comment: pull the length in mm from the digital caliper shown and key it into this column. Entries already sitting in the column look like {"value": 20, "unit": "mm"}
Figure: {"value": 120.45, "unit": "mm"}
